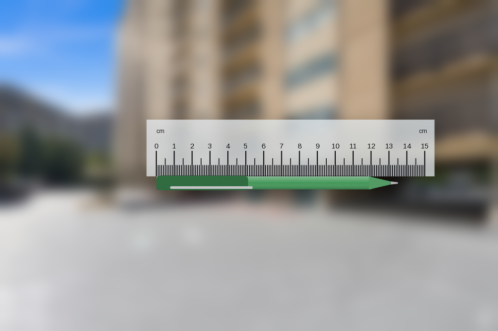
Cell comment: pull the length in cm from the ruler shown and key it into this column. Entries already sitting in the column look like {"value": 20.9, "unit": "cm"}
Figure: {"value": 13.5, "unit": "cm"}
